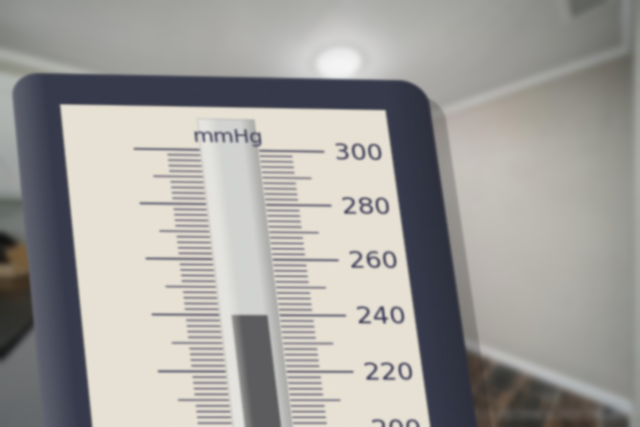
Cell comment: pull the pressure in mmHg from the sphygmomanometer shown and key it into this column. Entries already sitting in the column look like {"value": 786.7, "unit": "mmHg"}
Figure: {"value": 240, "unit": "mmHg"}
